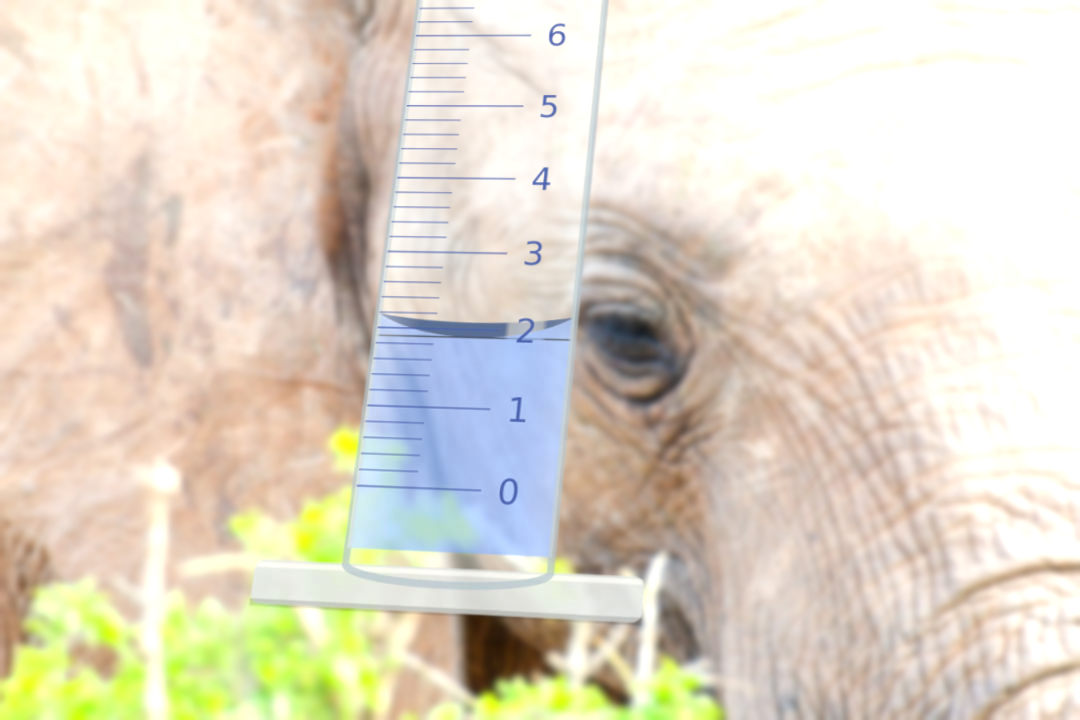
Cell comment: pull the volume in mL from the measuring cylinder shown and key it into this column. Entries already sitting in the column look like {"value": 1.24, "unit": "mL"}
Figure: {"value": 1.9, "unit": "mL"}
